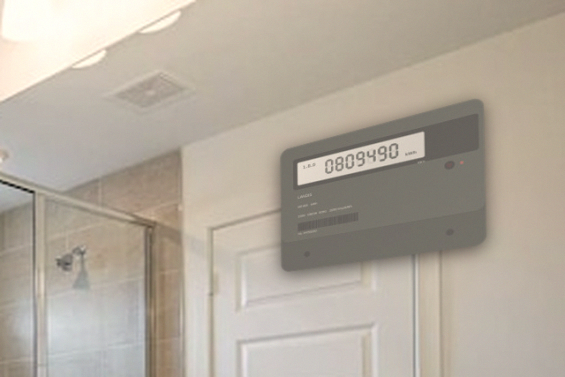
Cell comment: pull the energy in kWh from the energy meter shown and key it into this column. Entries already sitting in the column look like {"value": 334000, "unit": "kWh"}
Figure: {"value": 809490, "unit": "kWh"}
